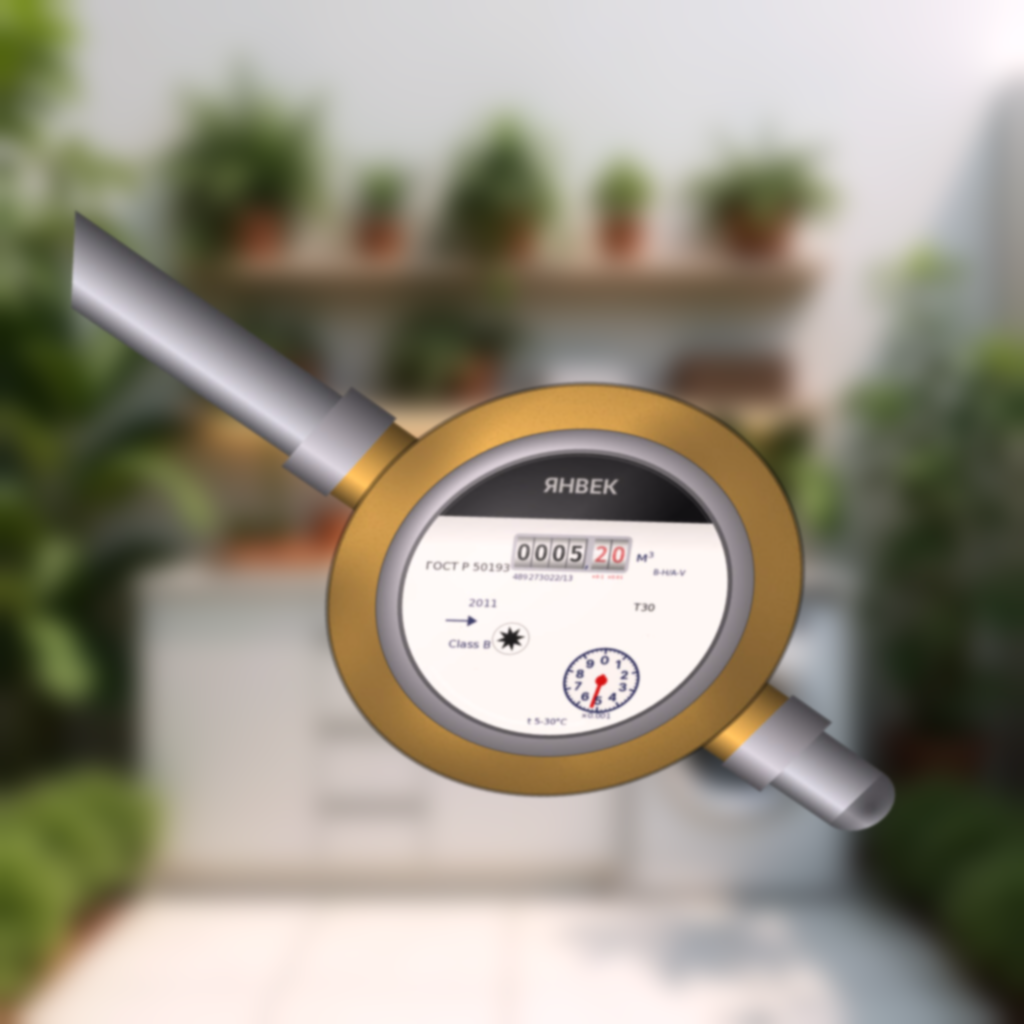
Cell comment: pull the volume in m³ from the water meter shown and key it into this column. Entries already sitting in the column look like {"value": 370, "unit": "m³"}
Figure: {"value": 5.205, "unit": "m³"}
